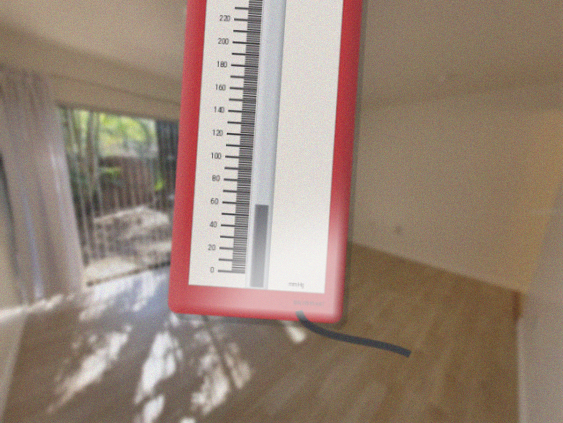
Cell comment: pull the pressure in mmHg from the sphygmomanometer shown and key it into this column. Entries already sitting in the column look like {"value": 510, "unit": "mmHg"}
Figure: {"value": 60, "unit": "mmHg"}
